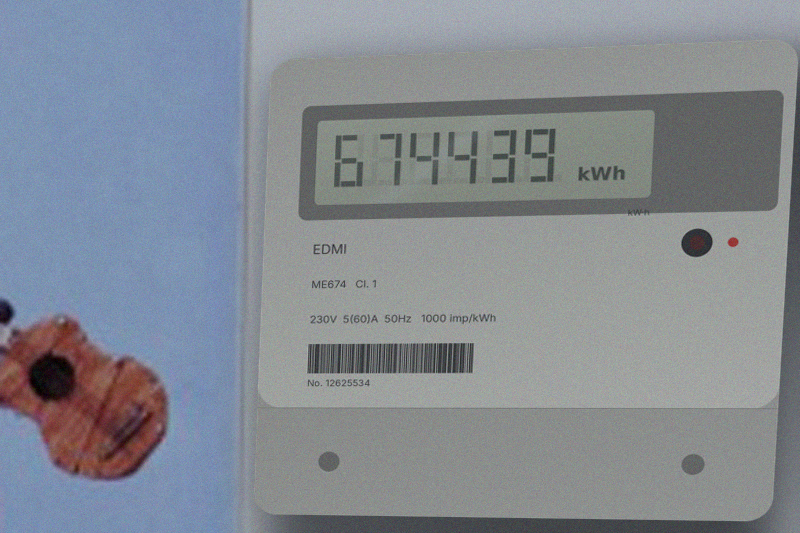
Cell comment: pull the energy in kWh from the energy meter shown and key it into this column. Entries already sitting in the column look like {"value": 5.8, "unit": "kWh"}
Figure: {"value": 674439, "unit": "kWh"}
